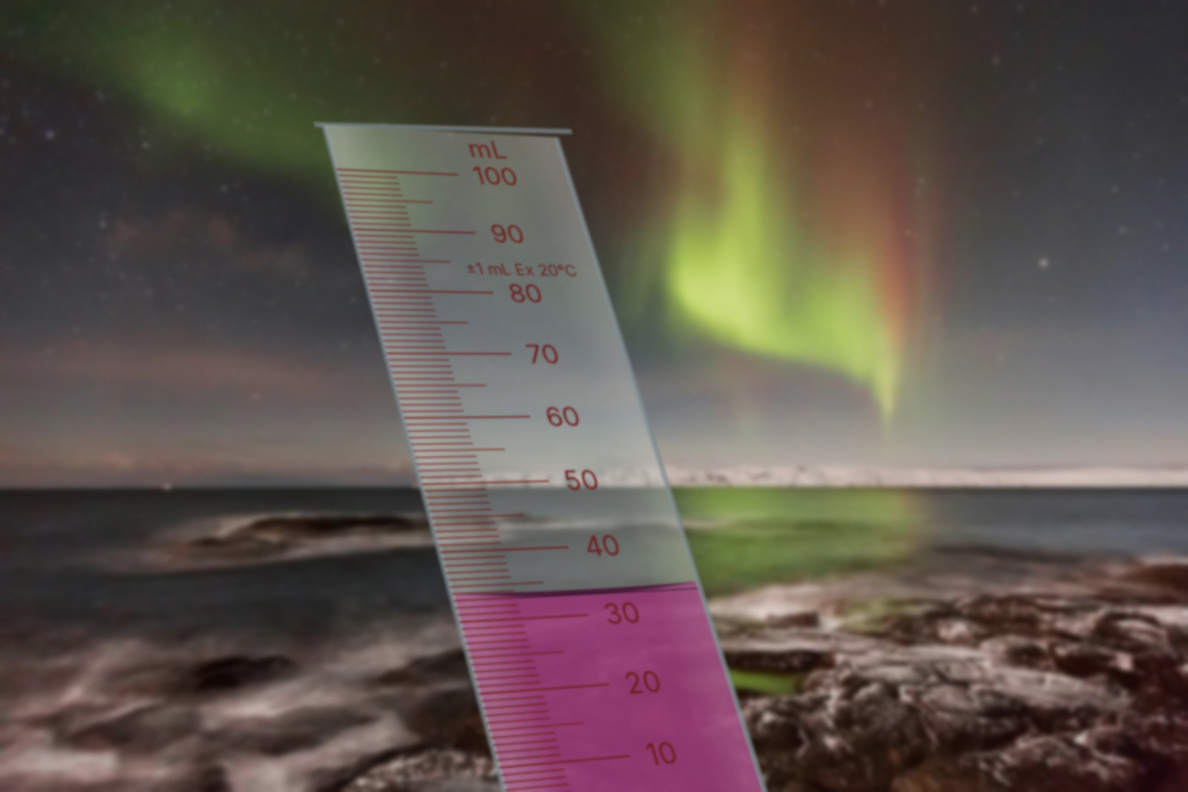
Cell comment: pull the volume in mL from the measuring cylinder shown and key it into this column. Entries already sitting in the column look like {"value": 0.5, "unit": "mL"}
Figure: {"value": 33, "unit": "mL"}
